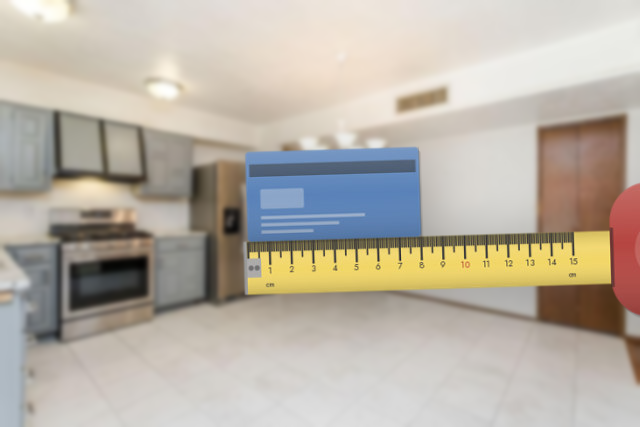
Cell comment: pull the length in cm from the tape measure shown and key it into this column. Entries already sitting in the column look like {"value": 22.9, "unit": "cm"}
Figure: {"value": 8, "unit": "cm"}
